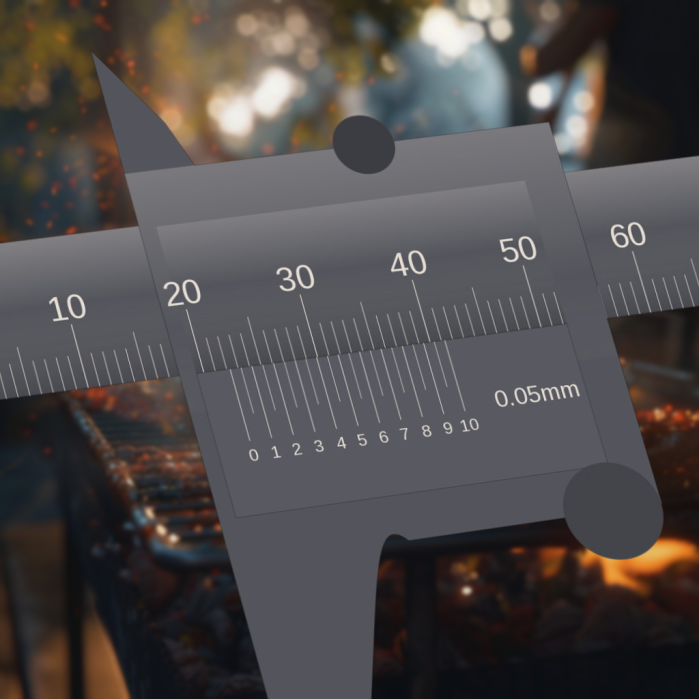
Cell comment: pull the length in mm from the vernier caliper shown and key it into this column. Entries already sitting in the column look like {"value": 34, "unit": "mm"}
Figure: {"value": 22.3, "unit": "mm"}
